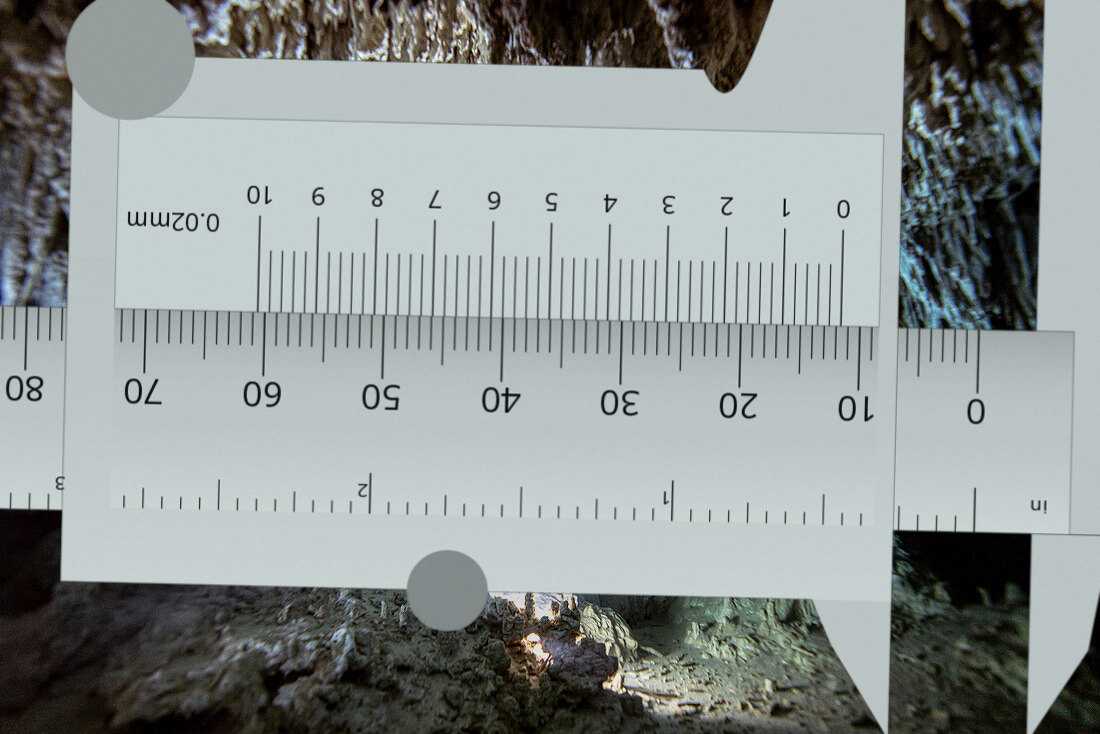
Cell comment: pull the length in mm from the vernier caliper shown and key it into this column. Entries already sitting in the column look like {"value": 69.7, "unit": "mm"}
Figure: {"value": 11.6, "unit": "mm"}
